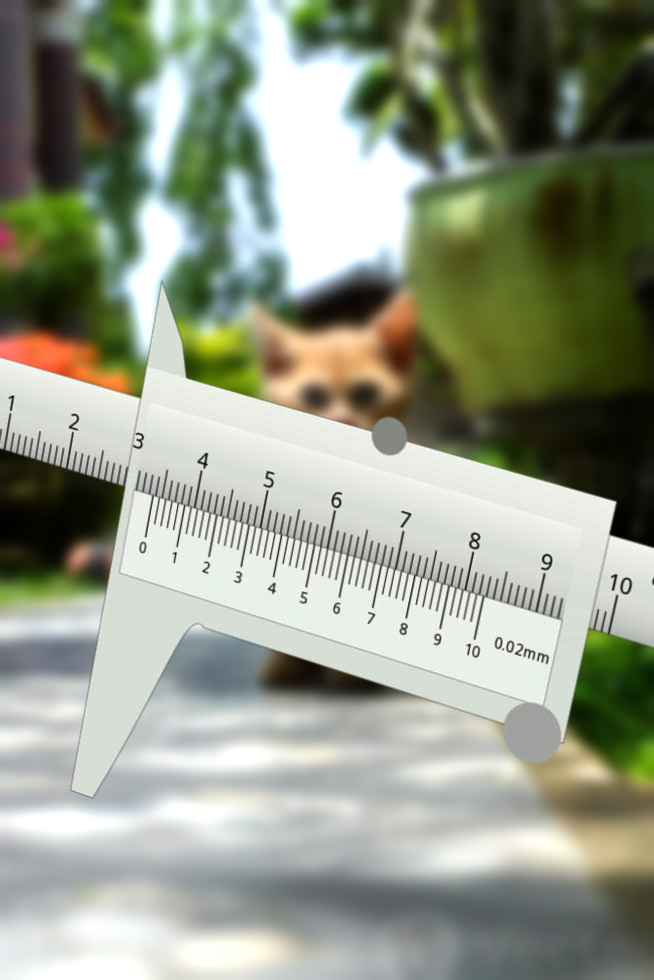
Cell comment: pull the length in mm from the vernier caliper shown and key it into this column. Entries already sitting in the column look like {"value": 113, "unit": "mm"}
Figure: {"value": 33.6, "unit": "mm"}
